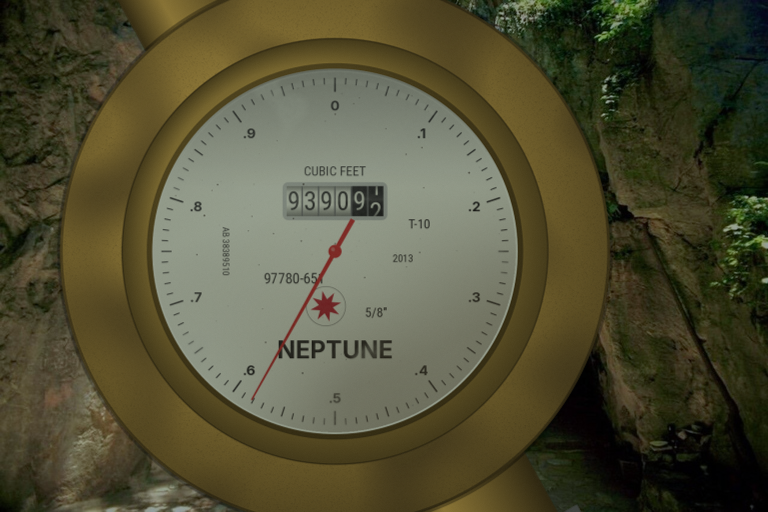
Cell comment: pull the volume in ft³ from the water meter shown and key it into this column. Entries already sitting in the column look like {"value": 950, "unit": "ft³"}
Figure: {"value": 939091.58, "unit": "ft³"}
